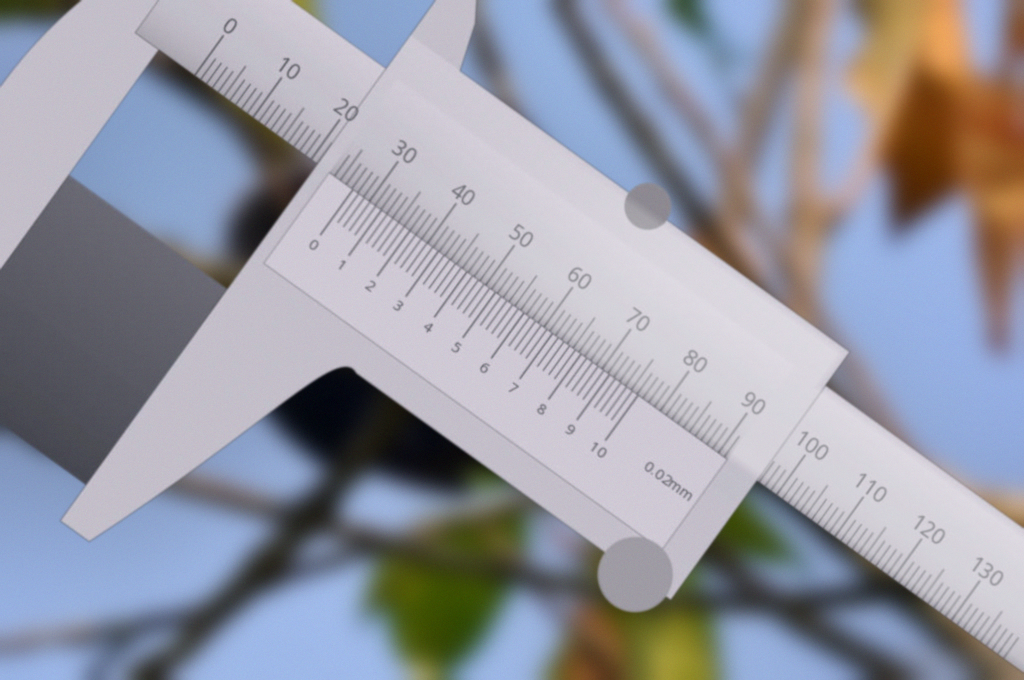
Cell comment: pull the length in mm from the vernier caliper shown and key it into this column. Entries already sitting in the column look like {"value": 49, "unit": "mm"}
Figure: {"value": 27.2, "unit": "mm"}
